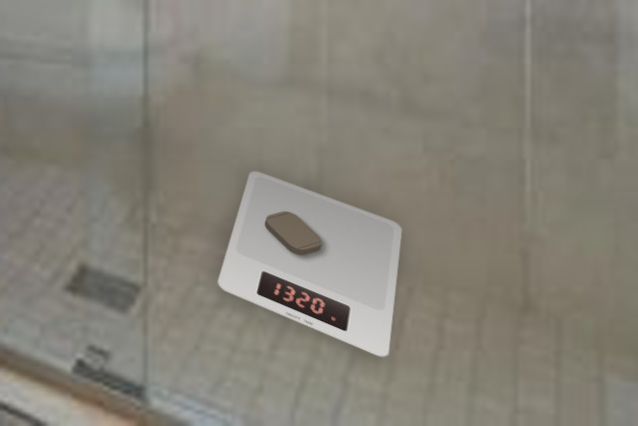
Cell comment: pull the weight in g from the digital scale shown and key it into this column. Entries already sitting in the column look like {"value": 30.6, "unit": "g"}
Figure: {"value": 1320, "unit": "g"}
